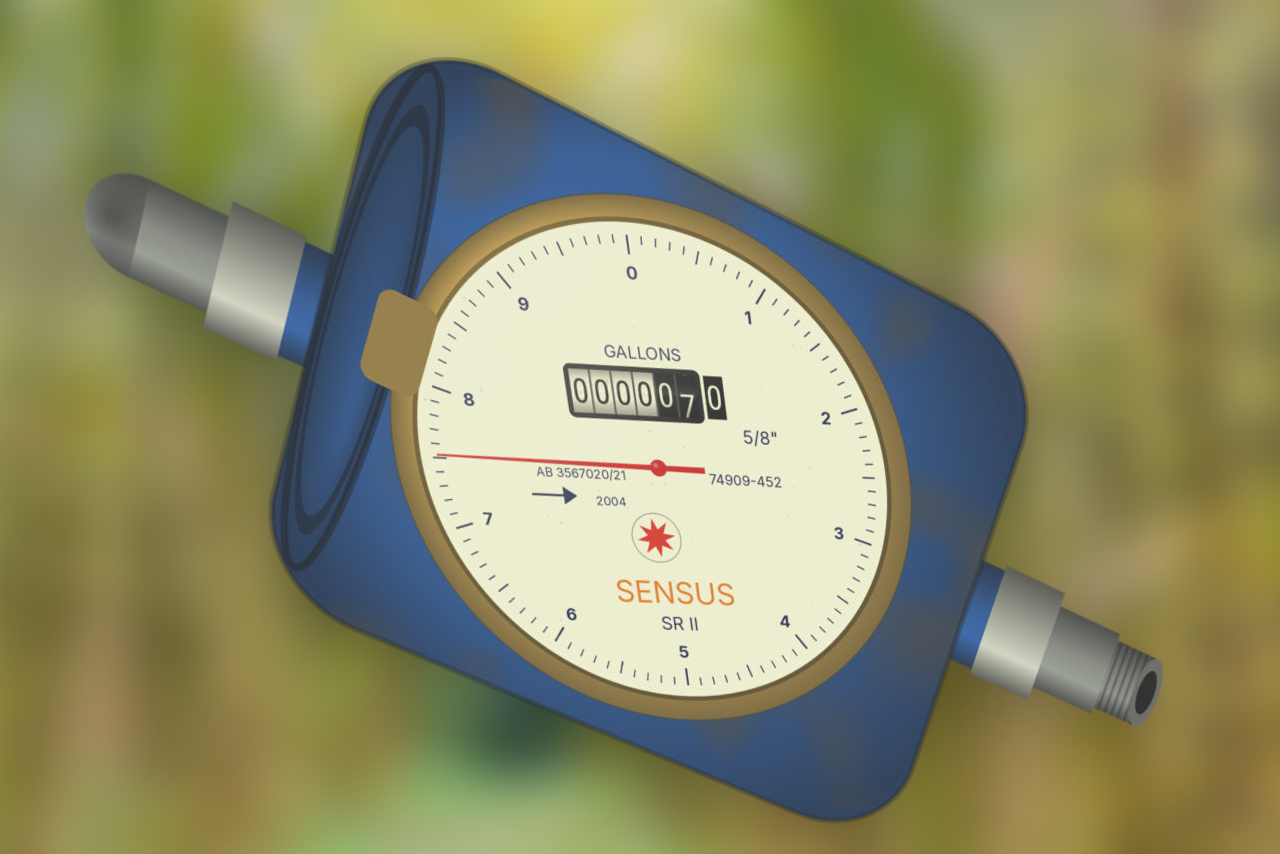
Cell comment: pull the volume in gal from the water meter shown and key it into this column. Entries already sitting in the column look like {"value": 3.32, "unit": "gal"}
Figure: {"value": 67.5, "unit": "gal"}
